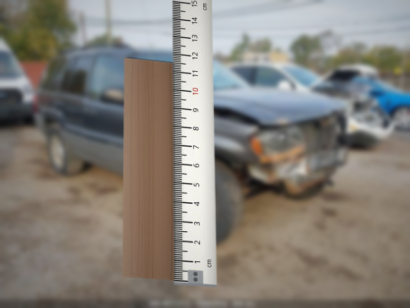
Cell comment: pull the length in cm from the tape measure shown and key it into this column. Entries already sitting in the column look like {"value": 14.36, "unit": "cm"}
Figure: {"value": 11.5, "unit": "cm"}
